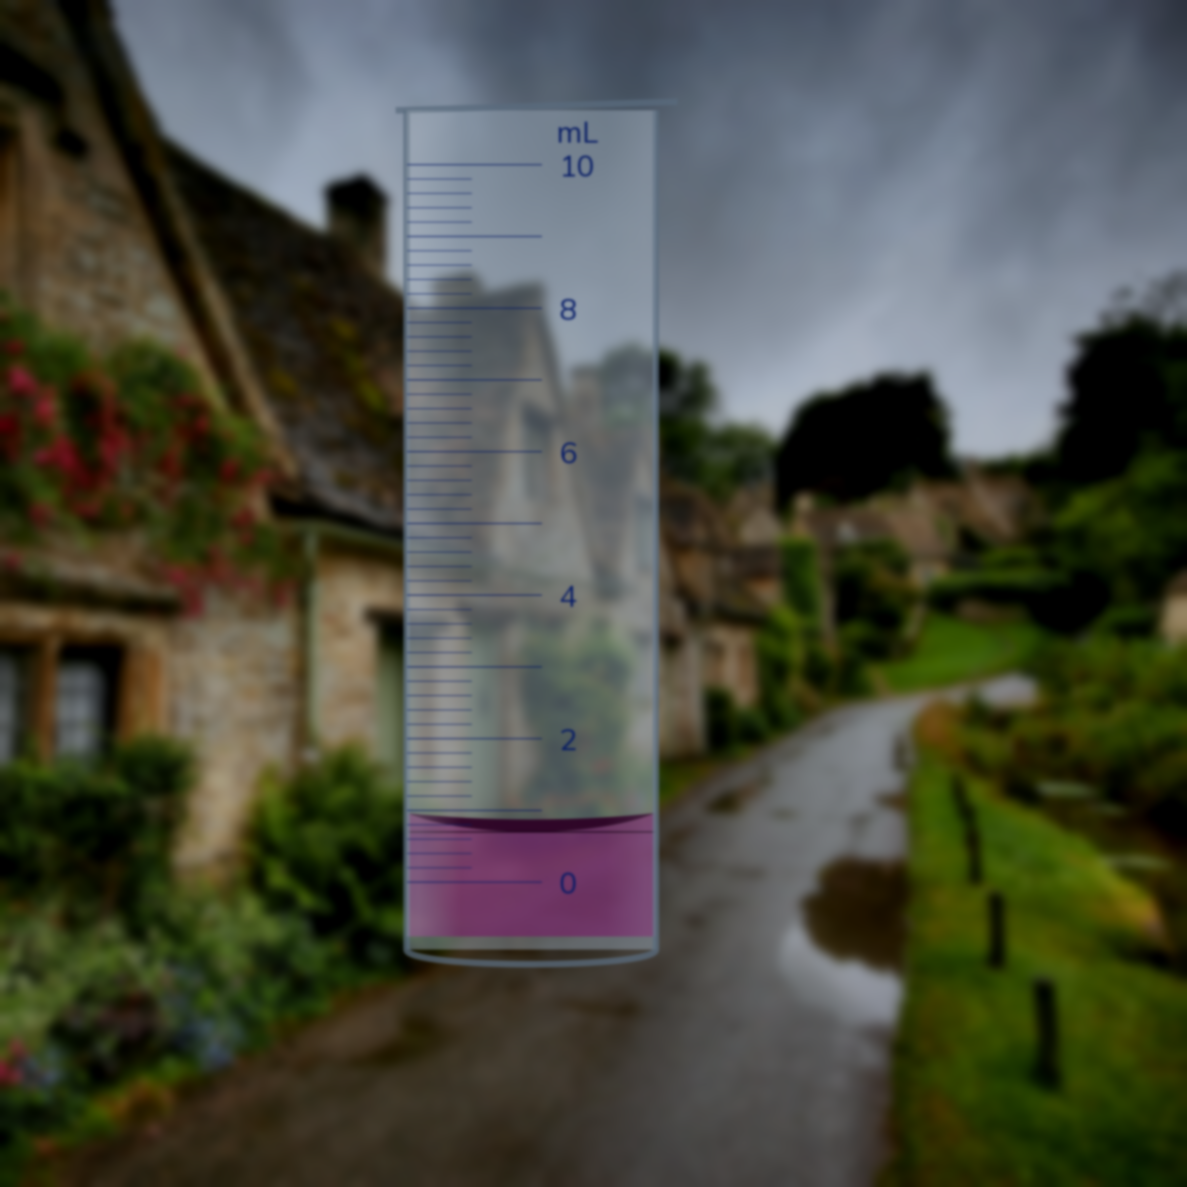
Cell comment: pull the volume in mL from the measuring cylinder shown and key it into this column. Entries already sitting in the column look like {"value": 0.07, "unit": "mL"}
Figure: {"value": 0.7, "unit": "mL"}
